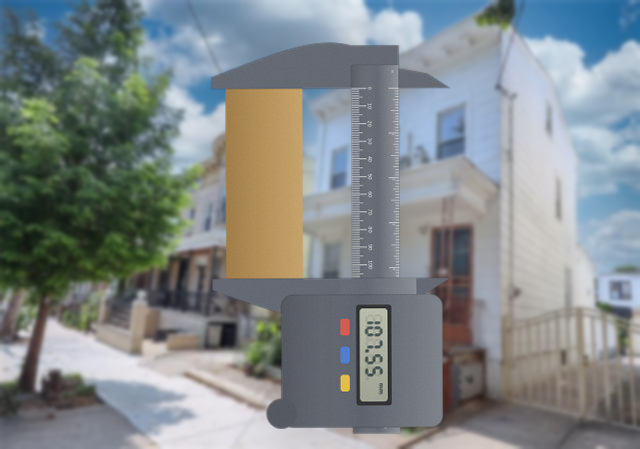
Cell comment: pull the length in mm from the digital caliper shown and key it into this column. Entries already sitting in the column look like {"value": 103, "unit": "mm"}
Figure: {"value": 107.55, "unit": "mm"}
